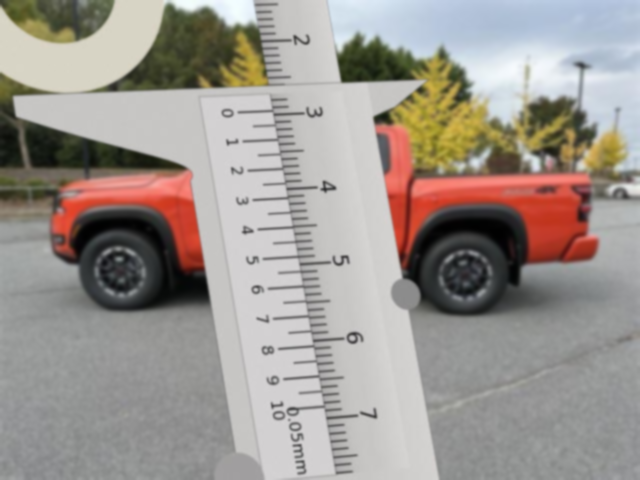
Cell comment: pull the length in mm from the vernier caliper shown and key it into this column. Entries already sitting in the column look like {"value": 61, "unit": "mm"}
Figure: {"value": 29.5, "unit": "mm"}
